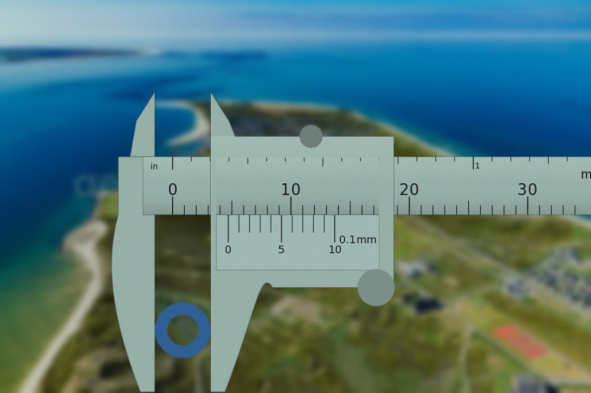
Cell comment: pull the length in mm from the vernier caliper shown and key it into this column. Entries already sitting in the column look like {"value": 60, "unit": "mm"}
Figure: {"value": 4.7, "unit": "mm"}
